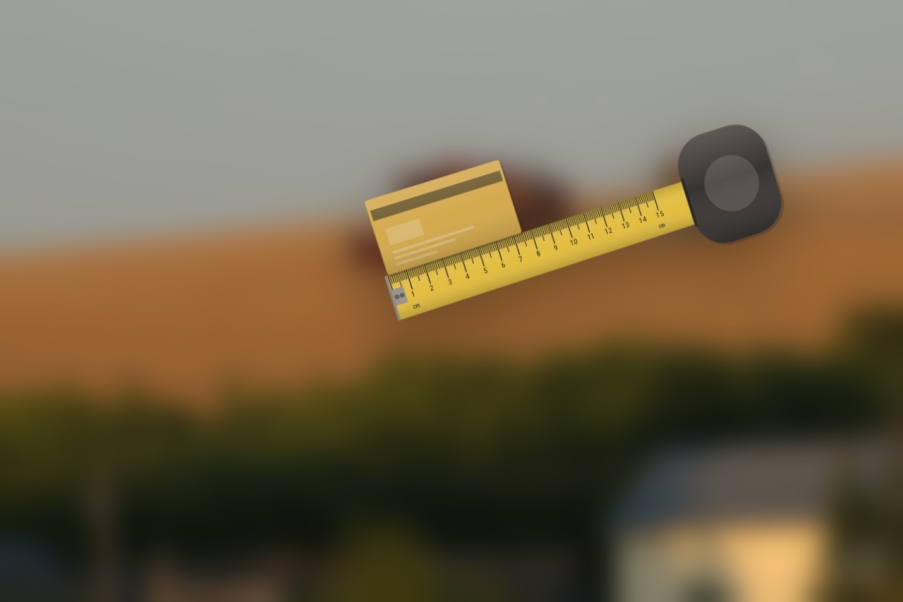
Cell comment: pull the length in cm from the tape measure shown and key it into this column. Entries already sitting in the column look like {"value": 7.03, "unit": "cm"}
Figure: {"value": 7.5, "unit": "cm"}
